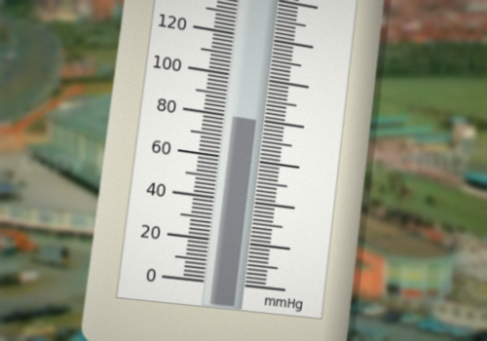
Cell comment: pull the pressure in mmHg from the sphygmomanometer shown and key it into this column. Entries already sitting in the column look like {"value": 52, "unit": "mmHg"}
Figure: {"value": 80, "unit": "mmHg"}
